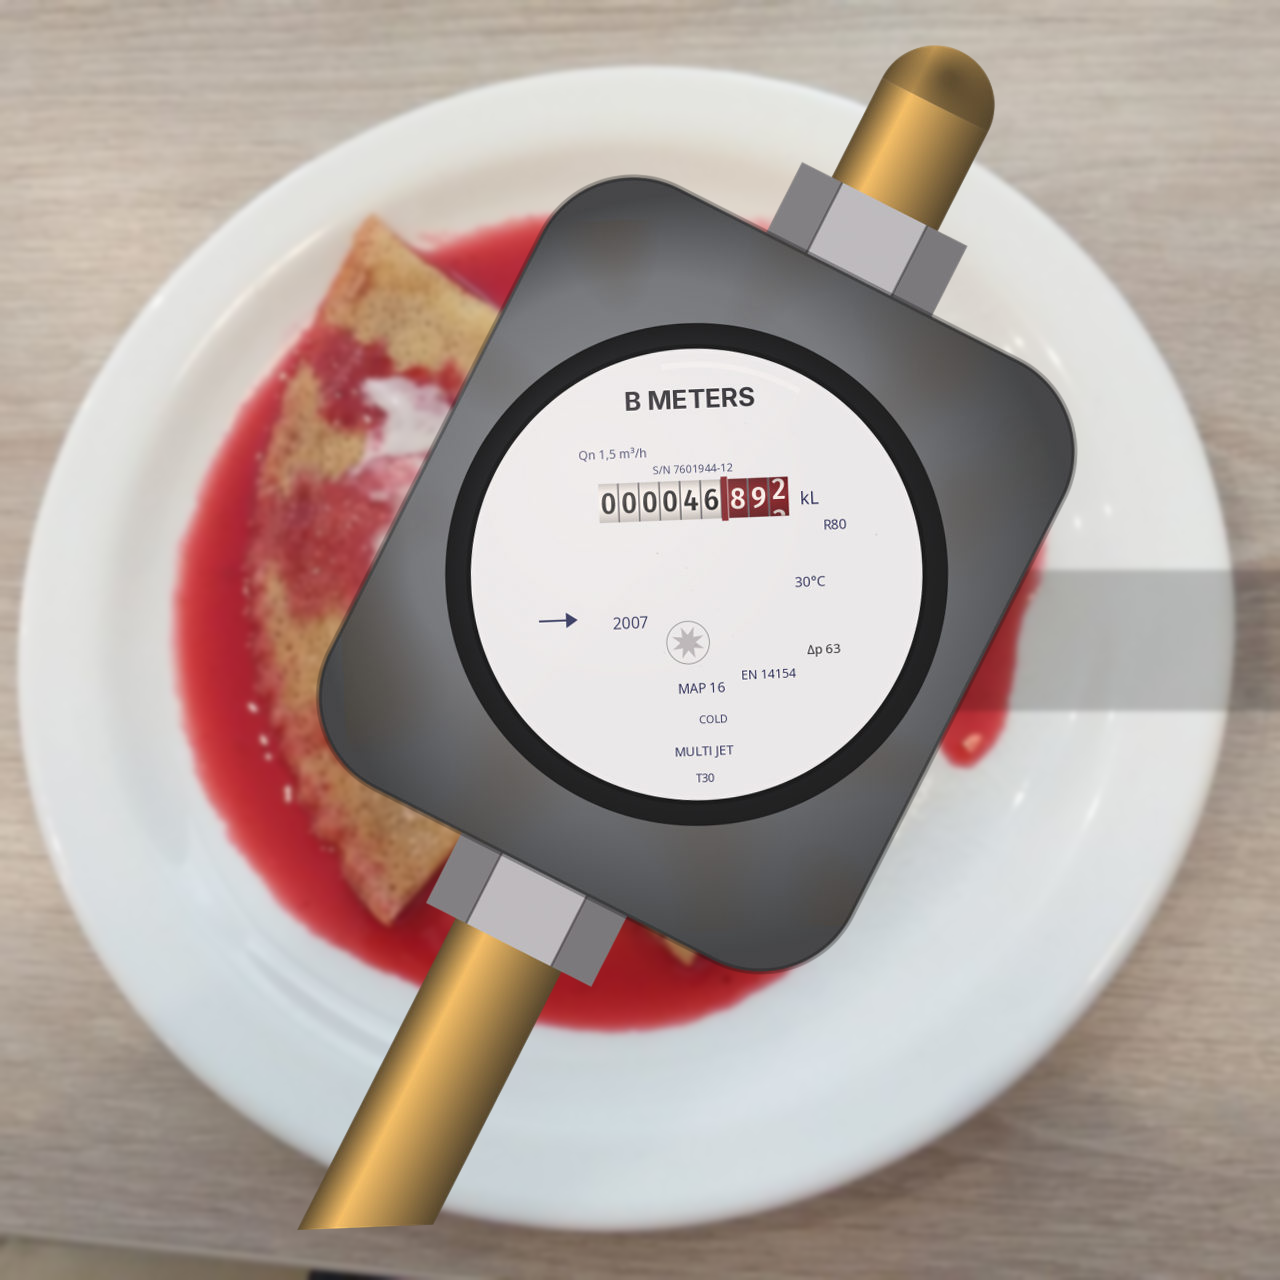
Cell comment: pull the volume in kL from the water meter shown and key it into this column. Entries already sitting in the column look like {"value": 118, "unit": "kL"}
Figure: {"value": 46.892, "unit": "kL"}
